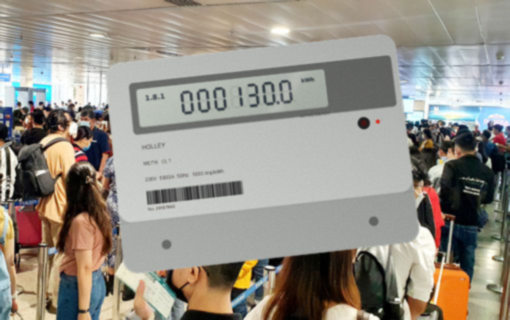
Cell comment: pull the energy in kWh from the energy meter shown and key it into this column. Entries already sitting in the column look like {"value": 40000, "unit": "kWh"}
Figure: {"value": 130.0, "unit": "kWh"}
